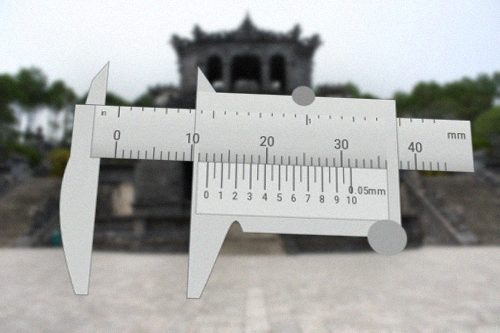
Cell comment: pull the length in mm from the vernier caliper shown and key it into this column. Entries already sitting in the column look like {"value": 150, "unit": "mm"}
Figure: {"value": 12.2, "unit": "mm"}
